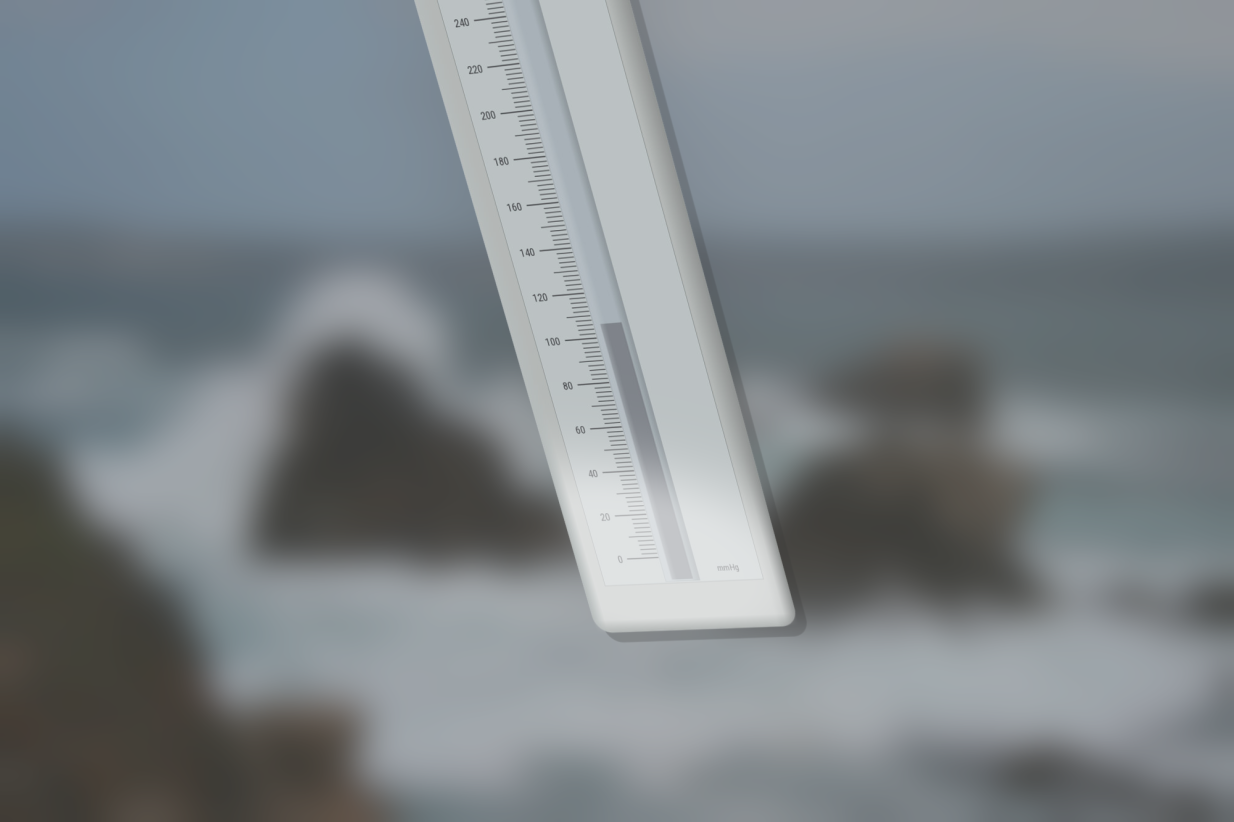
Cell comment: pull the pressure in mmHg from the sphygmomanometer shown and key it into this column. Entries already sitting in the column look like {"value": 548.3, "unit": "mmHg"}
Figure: {"value": 106, "unit": "mmHg"}
